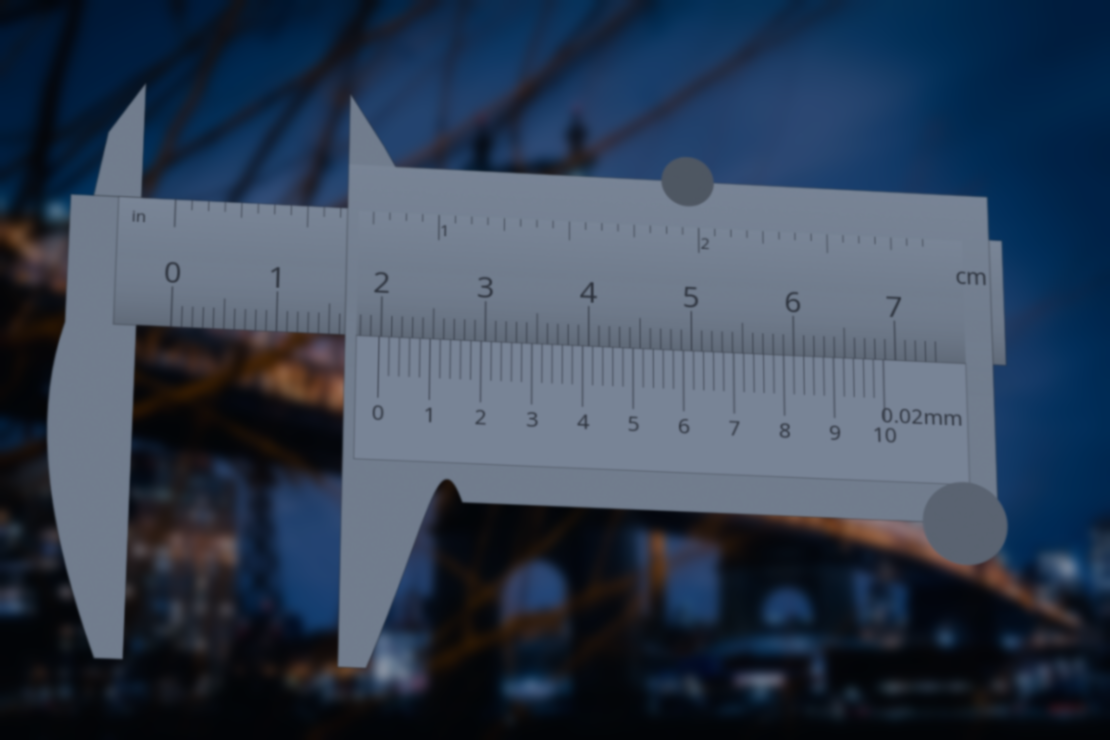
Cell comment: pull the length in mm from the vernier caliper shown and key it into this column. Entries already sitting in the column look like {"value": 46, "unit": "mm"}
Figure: {"value": 19.8, "unit": "mm"}
